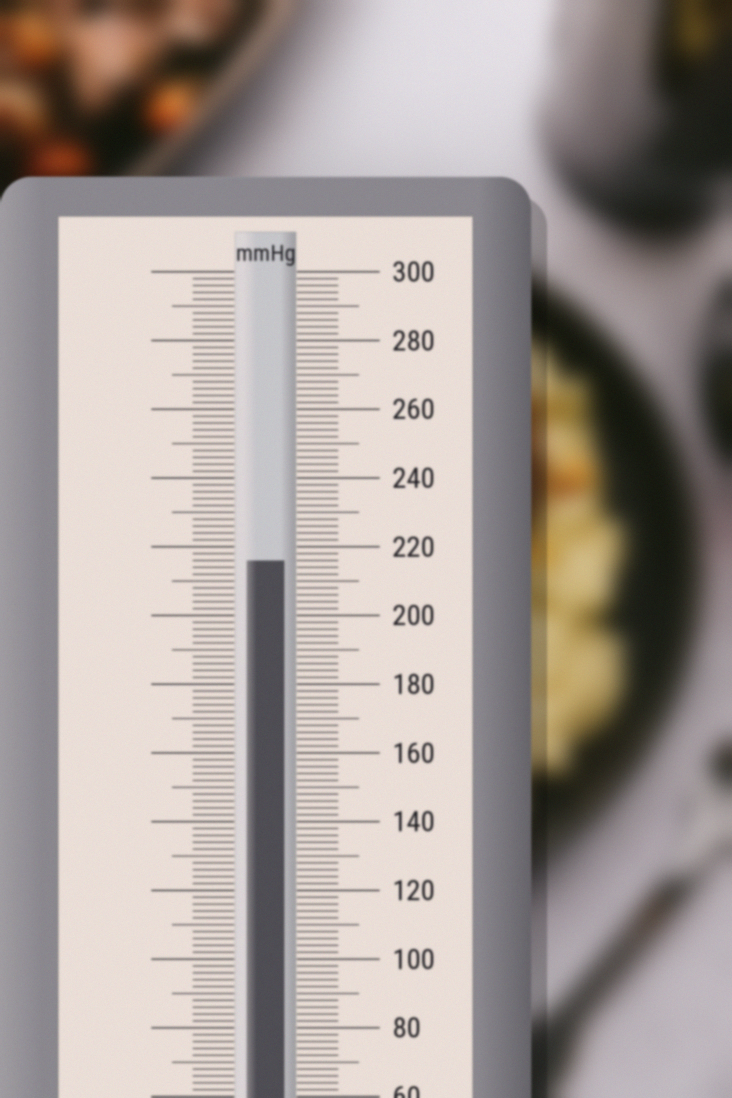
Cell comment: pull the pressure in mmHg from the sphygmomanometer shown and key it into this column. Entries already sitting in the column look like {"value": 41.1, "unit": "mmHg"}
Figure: {"value": 216, "unit": "mmHg"}
